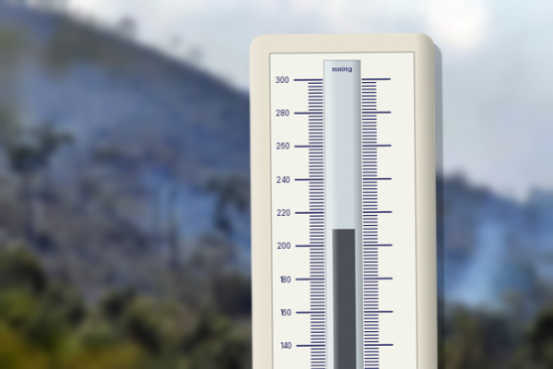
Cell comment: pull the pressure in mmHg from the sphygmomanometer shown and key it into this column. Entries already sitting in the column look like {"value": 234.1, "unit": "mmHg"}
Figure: {"value": 210, "unit": "mmHg"}
